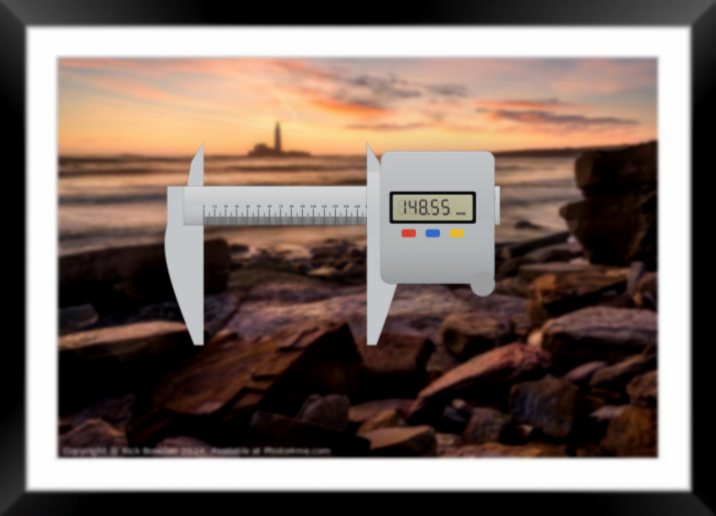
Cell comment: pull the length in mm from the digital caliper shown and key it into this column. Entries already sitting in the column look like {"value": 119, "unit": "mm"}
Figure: {"value": 148.55, "unit": "mm"}
